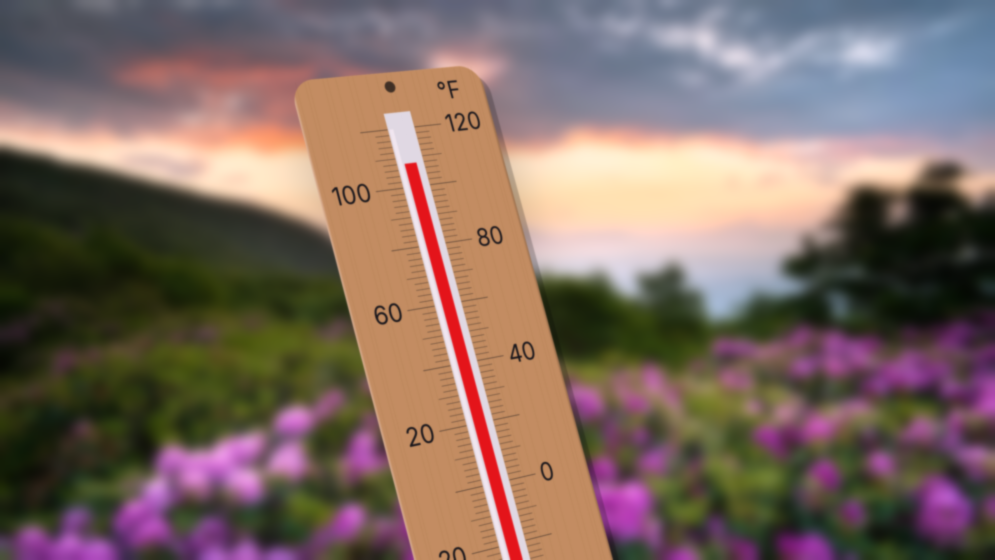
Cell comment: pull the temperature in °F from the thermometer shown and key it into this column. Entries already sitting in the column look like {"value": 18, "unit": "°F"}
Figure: {"value": 108, "unit": "°F"}
